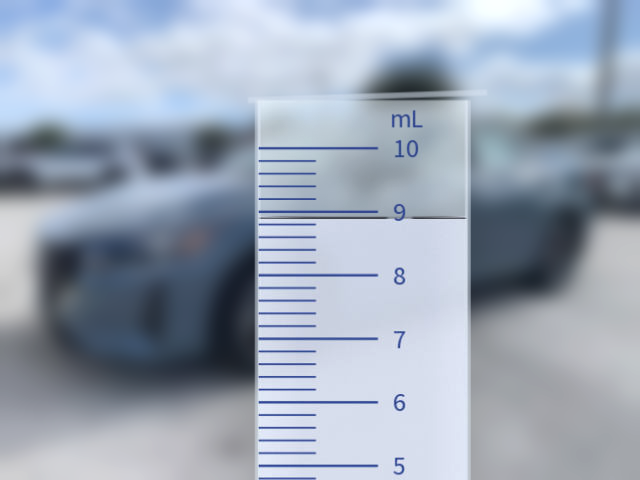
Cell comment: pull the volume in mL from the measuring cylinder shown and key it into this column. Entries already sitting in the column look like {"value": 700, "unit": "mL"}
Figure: {"value": 8.9, "unit": "mL"}
